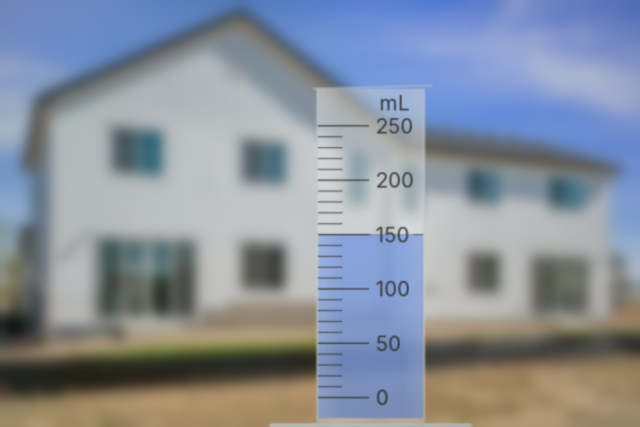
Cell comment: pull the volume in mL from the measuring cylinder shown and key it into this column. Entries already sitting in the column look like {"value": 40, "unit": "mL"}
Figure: {"value": 150, "unit": "mL"}
